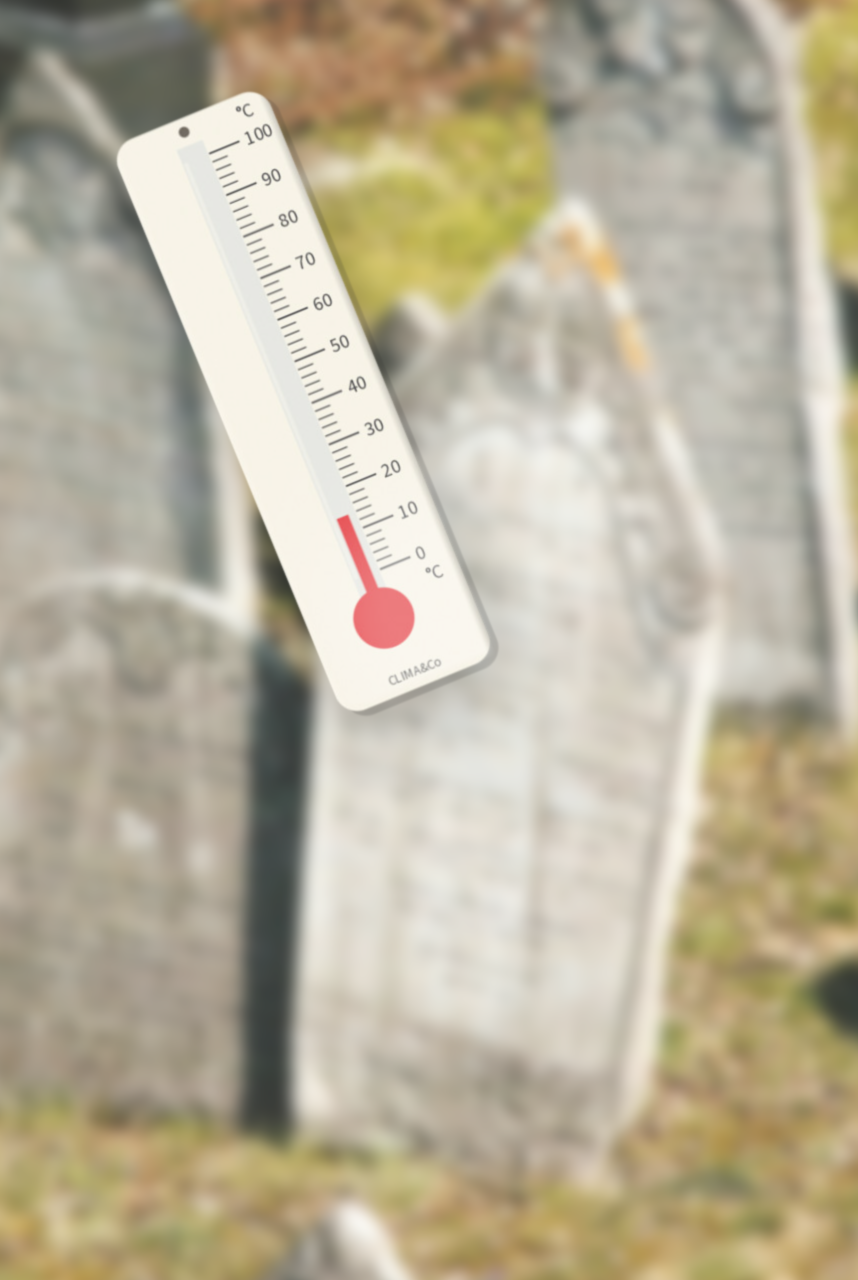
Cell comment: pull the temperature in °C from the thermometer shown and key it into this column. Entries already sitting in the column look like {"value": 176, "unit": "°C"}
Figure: {"value": 14, "unit": "°C"}
